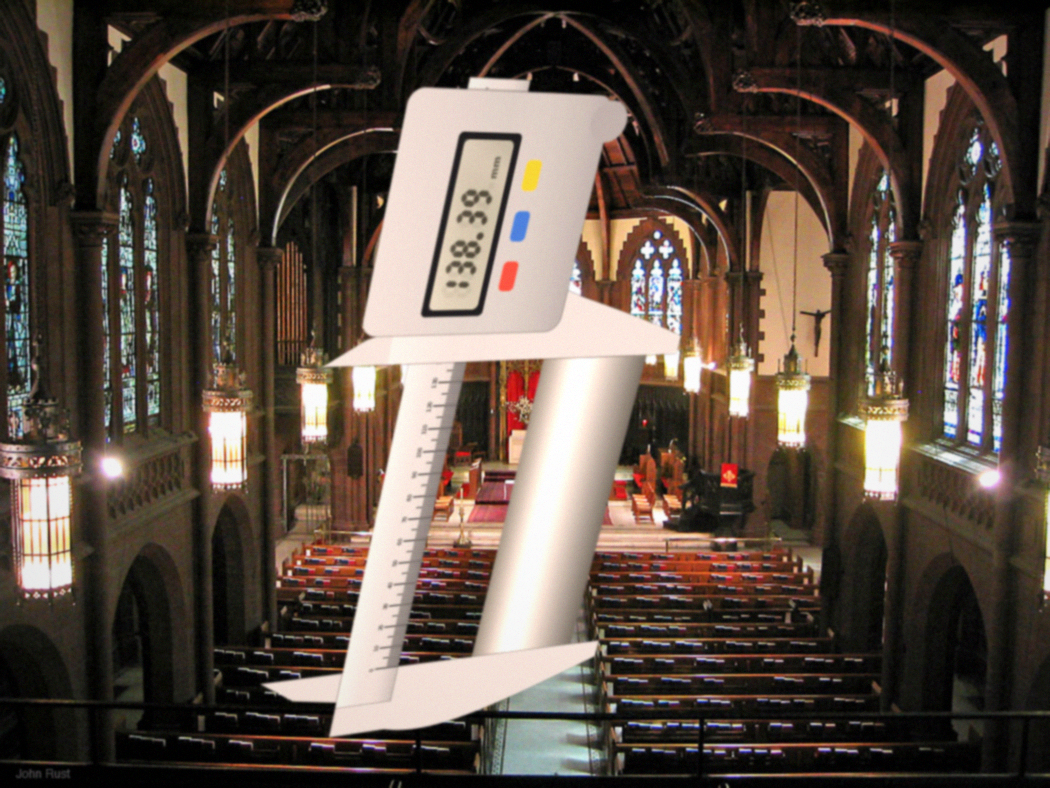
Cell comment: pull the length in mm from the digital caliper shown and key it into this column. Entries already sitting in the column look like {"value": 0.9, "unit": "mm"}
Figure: {"value": 138.39, "unit": "mm"}
